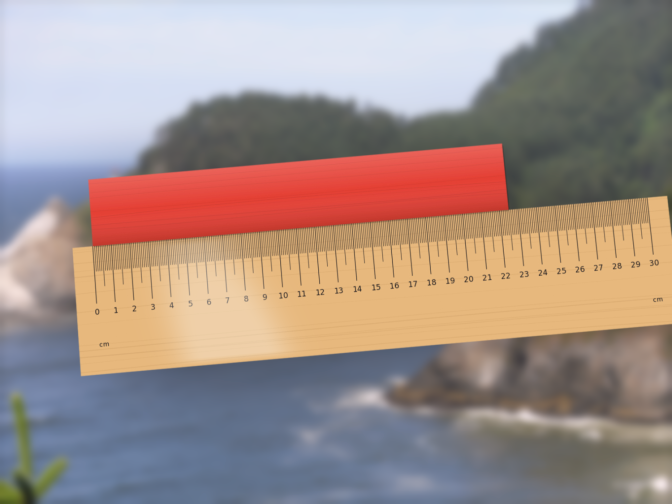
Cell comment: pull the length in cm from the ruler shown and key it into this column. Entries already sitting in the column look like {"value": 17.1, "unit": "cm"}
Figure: {"value": 22.5, "unit": "cm"}
